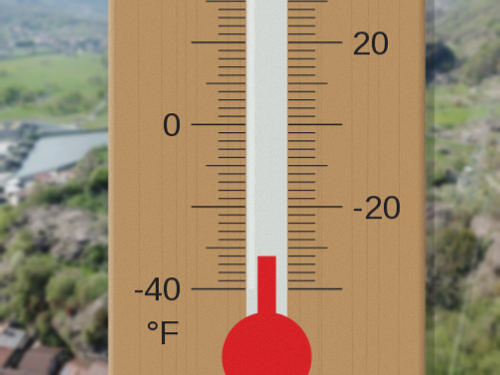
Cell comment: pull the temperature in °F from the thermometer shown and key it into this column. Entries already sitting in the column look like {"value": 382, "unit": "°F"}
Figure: {"value": -32, "unit": "°F"}
